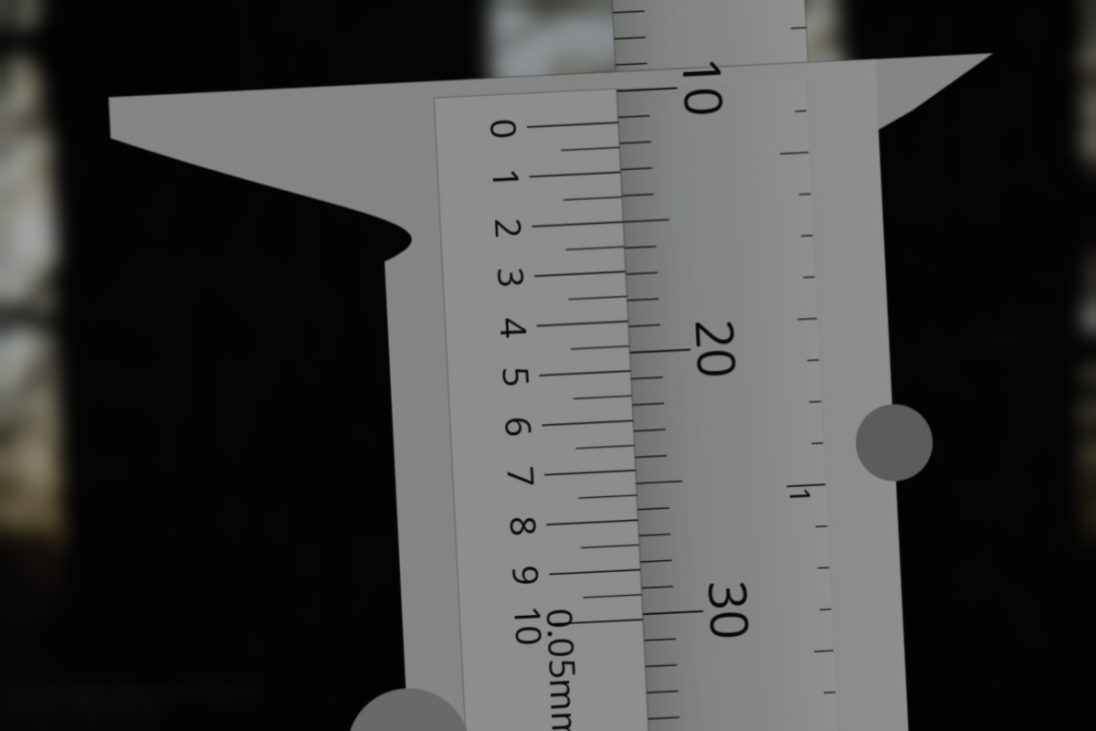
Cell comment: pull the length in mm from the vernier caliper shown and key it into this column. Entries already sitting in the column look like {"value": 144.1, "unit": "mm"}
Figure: {"value": 11.20, "unit": "mm"}
